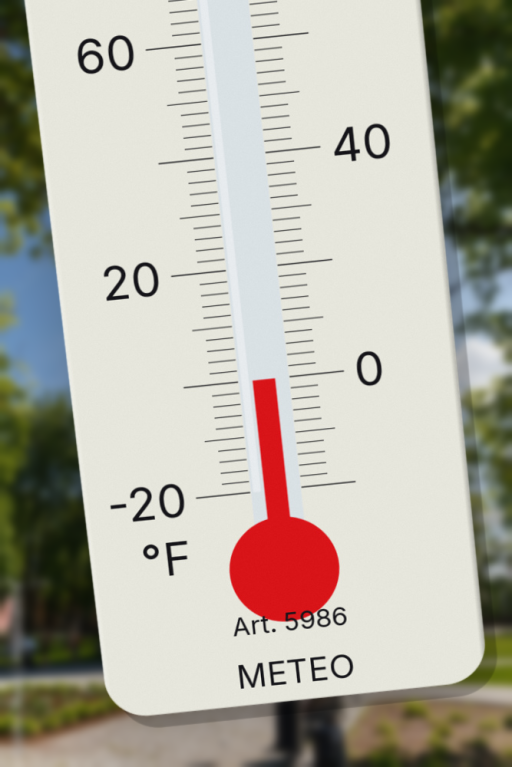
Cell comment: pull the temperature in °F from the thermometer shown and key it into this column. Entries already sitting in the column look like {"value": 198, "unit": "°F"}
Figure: {"value": 0, "unit": "°F"}
